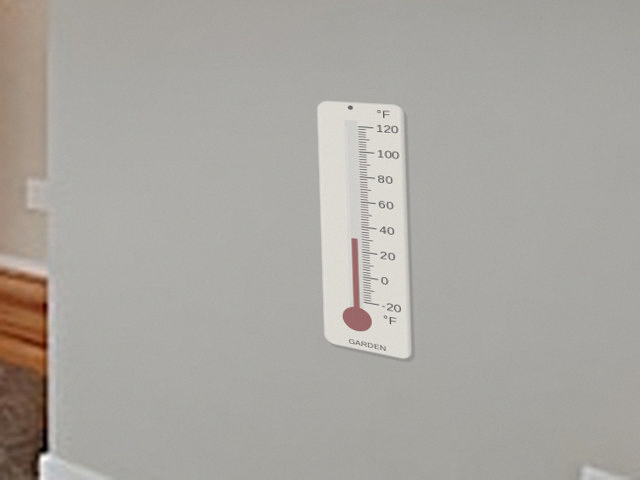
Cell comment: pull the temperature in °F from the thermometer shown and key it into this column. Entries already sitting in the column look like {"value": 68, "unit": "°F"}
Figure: {"value": 30, "unit": "°F"}
